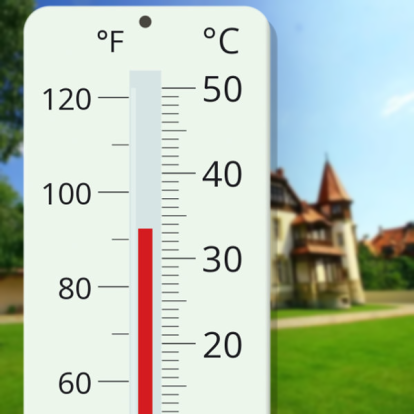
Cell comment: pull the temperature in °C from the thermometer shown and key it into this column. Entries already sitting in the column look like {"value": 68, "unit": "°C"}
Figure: {"value": 33.5, "unit": "°C"}
